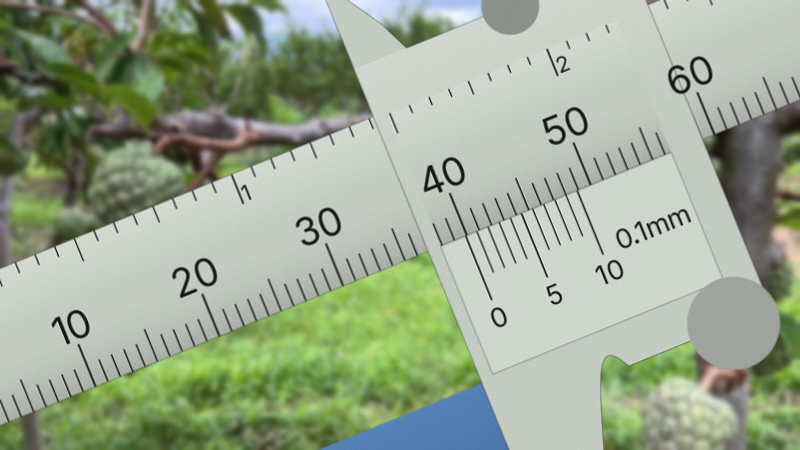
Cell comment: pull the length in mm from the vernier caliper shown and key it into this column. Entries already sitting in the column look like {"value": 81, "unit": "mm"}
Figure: {"value": 39.9, "unit": "mm"}
